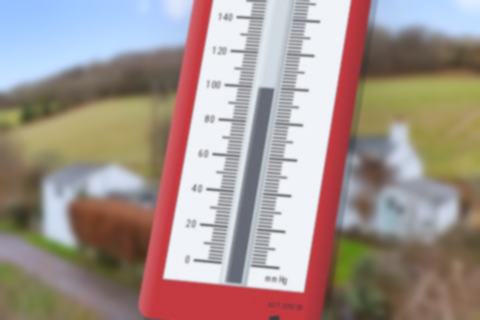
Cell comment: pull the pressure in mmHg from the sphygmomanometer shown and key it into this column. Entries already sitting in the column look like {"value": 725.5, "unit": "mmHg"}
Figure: {"value": 100, "unit": "mmHg"}
